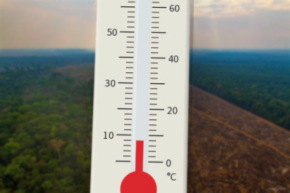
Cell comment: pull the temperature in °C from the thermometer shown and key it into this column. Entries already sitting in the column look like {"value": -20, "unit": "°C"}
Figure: {"value": 8, "unit": "°C"}
